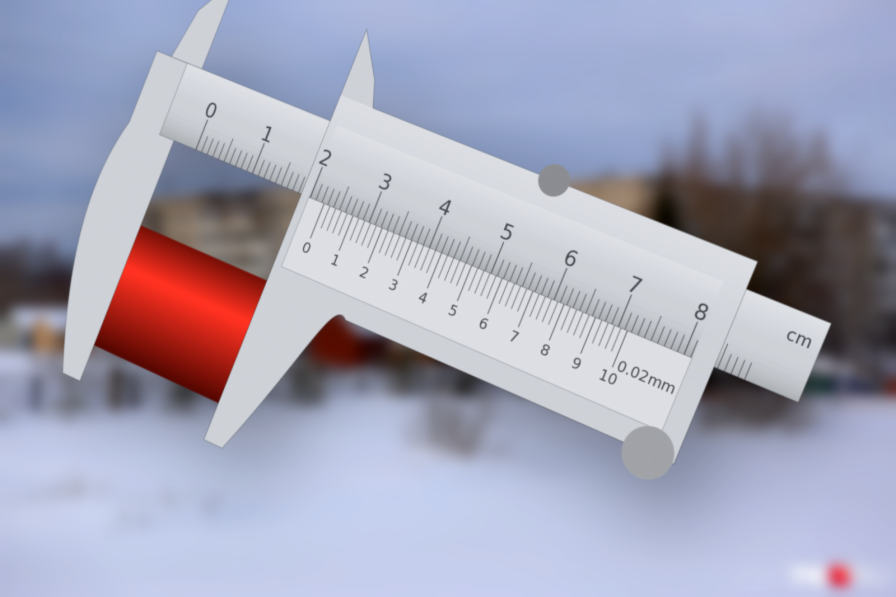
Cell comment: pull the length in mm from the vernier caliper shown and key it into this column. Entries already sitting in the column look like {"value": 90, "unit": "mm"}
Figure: {"value": 22.4, "unit": "mm"}
